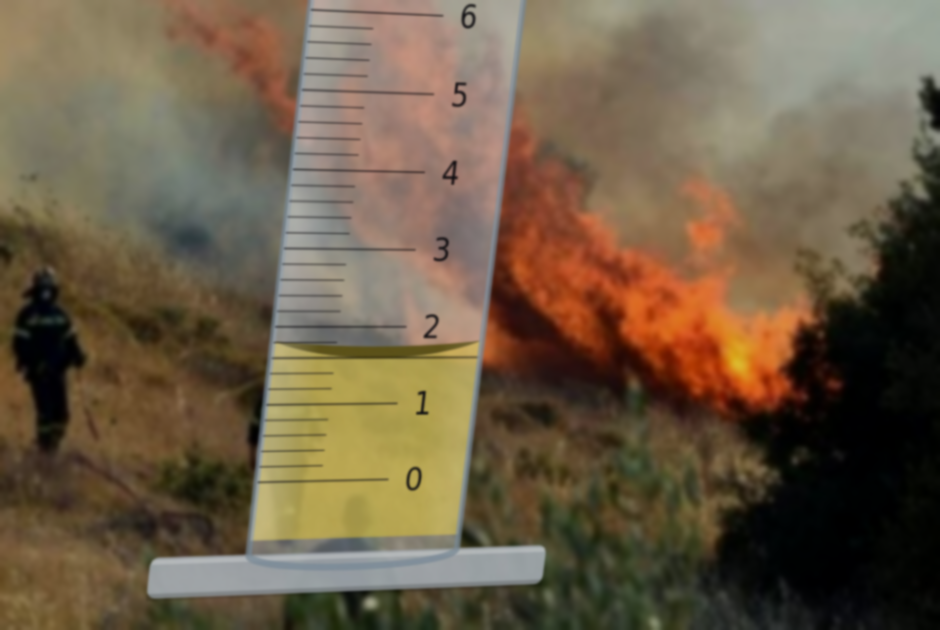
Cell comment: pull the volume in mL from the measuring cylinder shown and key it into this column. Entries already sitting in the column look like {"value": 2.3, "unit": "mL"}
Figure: {"value": 1.6, "unit": "mL"}
